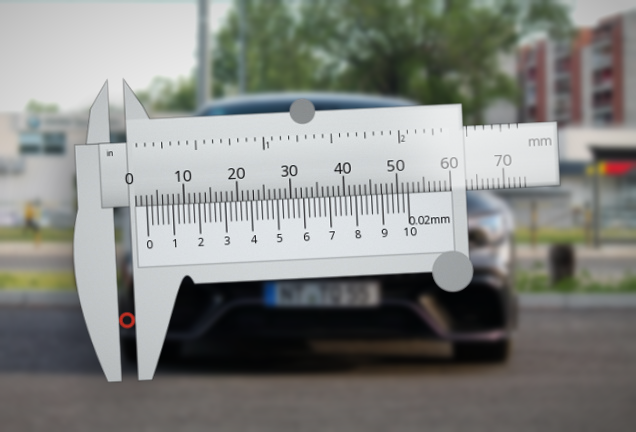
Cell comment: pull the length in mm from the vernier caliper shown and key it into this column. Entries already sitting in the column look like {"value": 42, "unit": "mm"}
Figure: {"value": 3.0, "unit": "mm"}
